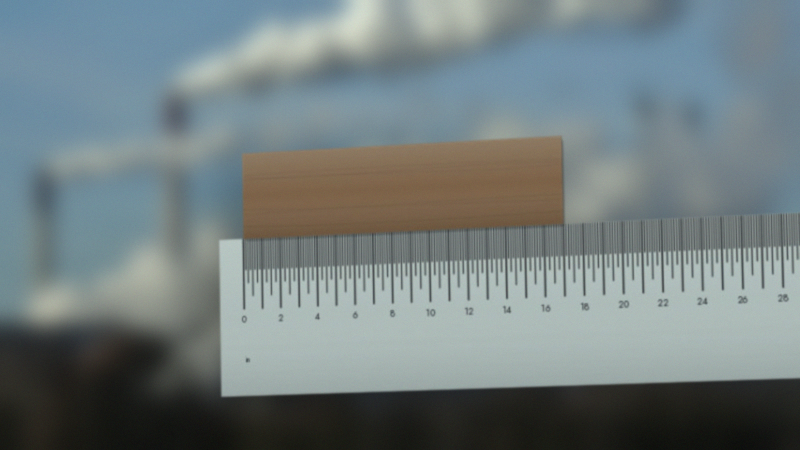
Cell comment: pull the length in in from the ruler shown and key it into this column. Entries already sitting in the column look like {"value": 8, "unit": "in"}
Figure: {"value": 17, "unit": "in"}
